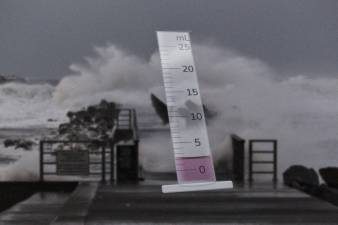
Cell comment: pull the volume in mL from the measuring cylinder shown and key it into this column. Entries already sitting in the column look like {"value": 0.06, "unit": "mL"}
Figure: {"value": 2, "unit": "mL"}
